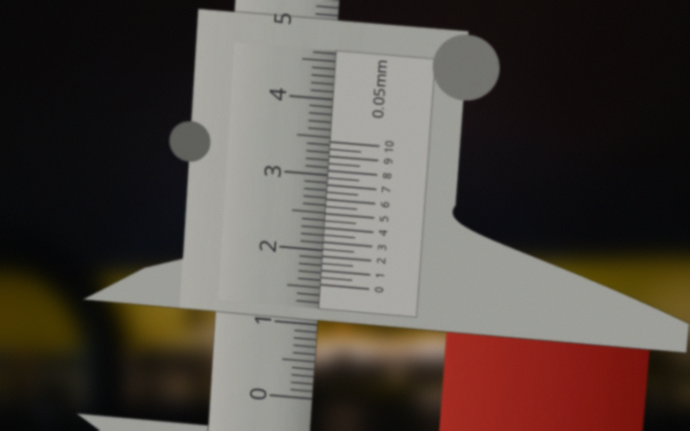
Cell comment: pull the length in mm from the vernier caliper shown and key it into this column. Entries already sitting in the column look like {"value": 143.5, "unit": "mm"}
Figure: {"value": 15.4, "unit": "mm"}
